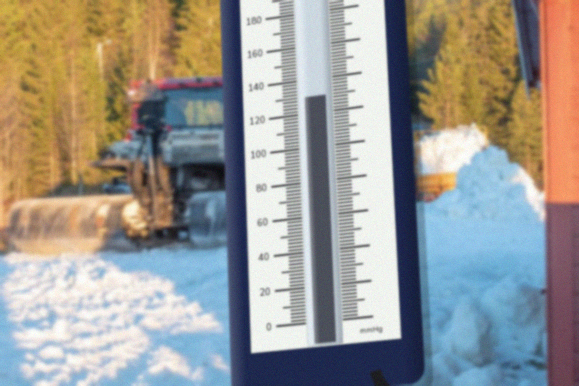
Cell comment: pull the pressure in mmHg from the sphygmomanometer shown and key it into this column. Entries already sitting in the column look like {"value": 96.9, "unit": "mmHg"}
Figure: {"value": 130, "unit": "mmHg"}
